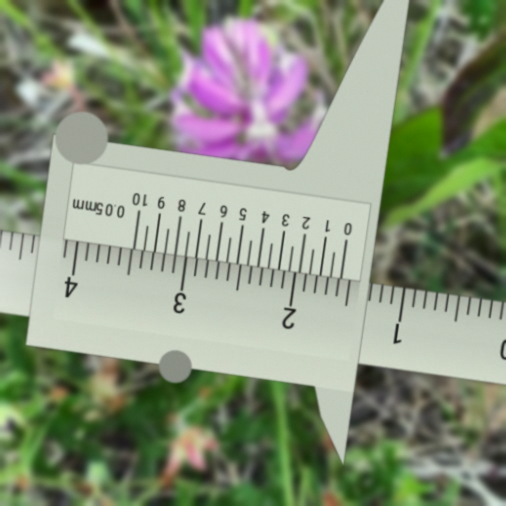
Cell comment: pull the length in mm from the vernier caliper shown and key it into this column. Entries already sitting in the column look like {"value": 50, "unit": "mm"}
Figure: {"value": 15.8, "unit": "mm"}
